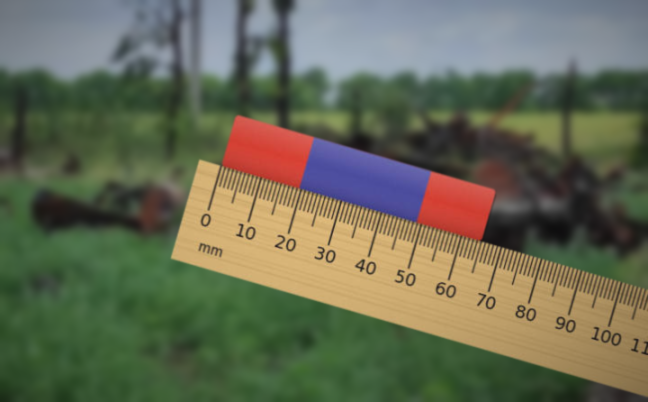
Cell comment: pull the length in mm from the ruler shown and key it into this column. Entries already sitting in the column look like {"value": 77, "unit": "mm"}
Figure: {"value": 65, "unit": "mm"}
